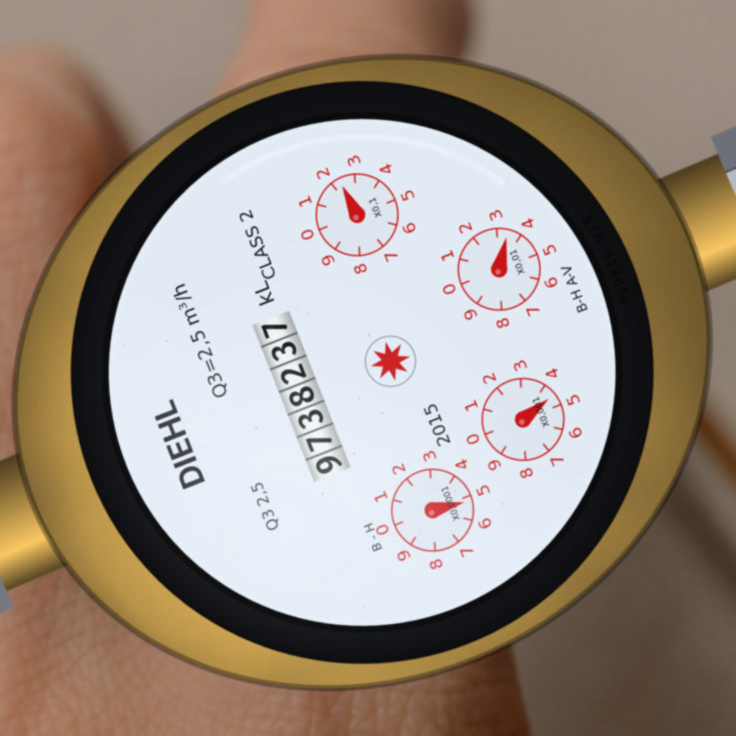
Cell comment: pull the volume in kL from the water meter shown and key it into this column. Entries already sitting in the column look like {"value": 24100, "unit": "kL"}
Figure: {"value": 9738237.2345, "unit": "kL"}
